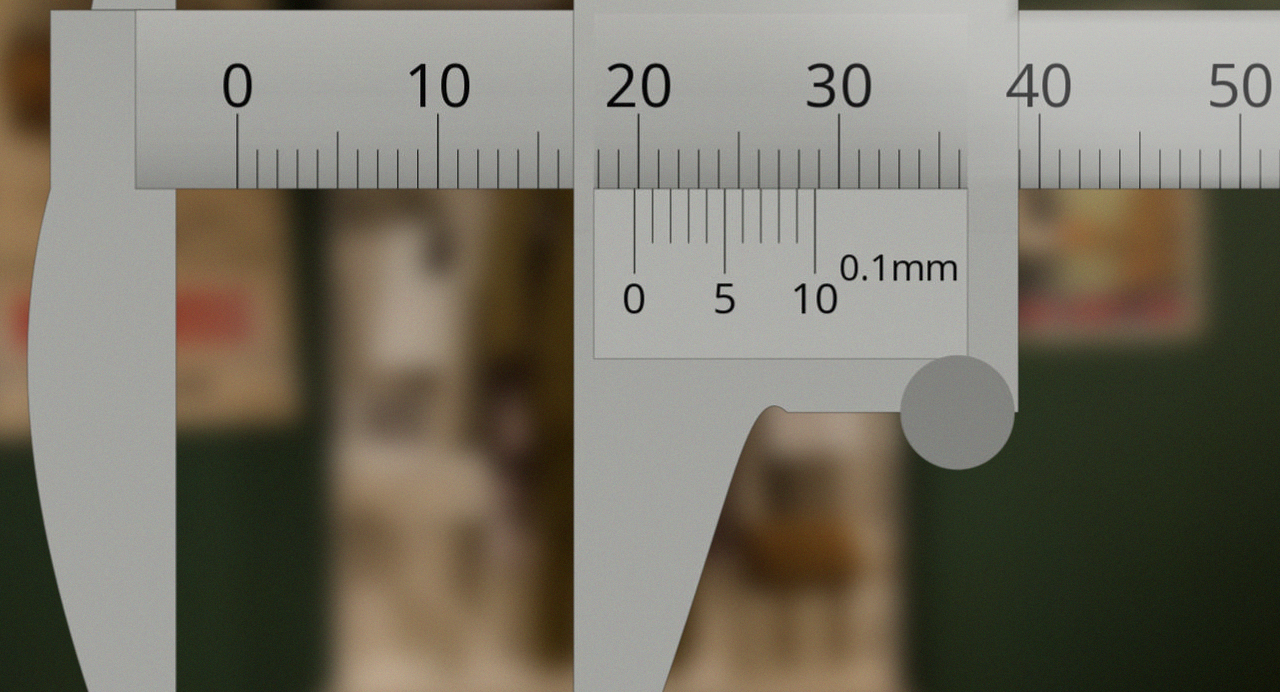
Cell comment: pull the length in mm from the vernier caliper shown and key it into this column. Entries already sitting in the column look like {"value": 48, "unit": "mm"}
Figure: {"value": 19.8, "unit": "mm"}
